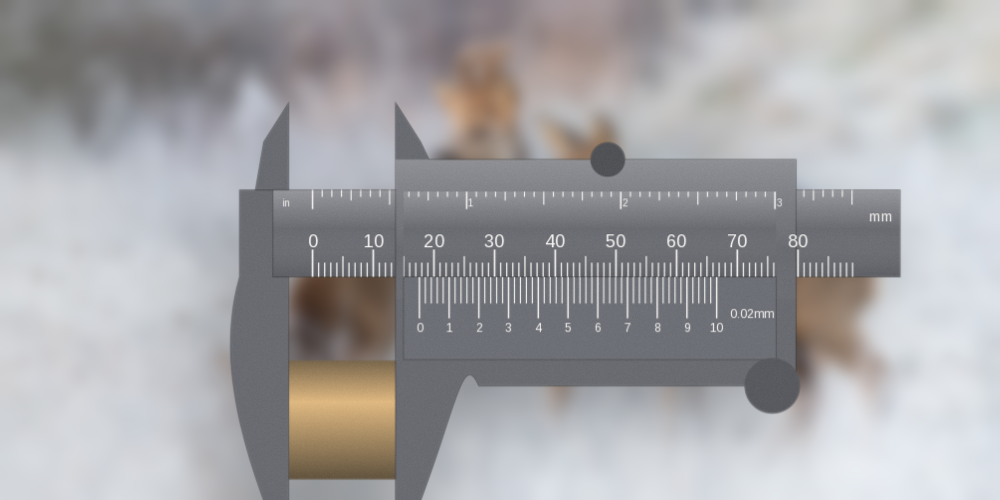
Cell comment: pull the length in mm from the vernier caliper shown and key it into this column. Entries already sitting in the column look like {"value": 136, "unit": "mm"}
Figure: {"value": 17.6, "unit": "mm"}
